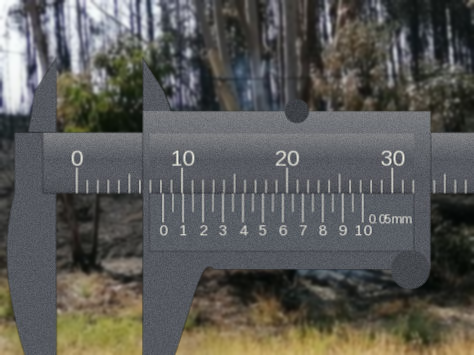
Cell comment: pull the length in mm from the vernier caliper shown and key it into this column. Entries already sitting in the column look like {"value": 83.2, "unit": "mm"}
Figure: {"value": 8.2, "unit": "mm"}
